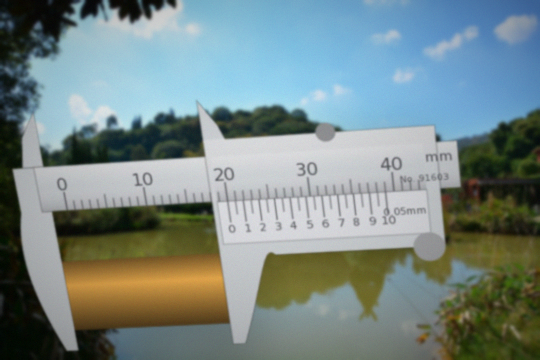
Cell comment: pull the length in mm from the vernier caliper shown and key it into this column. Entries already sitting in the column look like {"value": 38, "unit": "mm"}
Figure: {"value": 20.0, "unit": "mm"}
